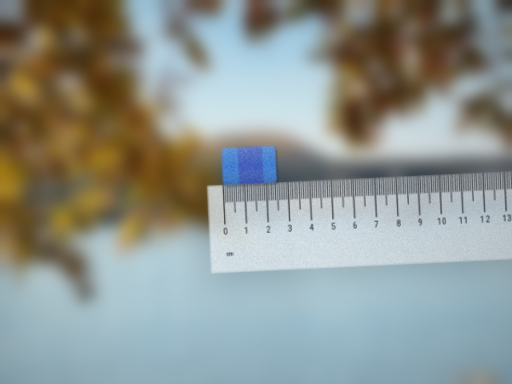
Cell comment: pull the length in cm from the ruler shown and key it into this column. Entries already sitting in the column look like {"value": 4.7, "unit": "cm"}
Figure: {"value": 2.5, "unit": "cm"}
